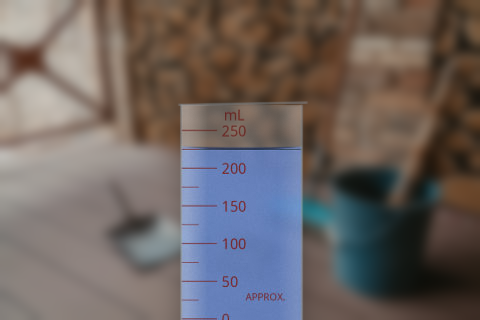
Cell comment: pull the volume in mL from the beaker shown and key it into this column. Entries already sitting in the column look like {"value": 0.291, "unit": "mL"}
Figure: {"value": 225, "unit": "mL"}
